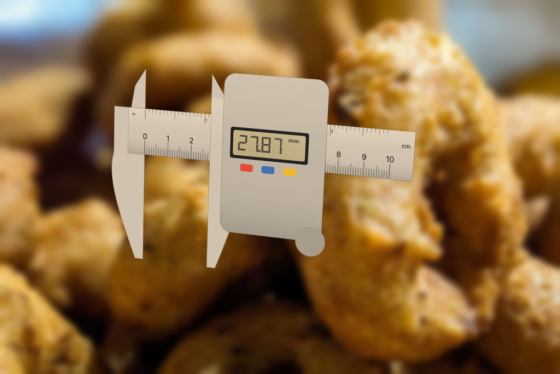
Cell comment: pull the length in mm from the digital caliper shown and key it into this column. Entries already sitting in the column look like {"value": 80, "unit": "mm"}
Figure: {"value": 27.87, "unit": "mm"}
